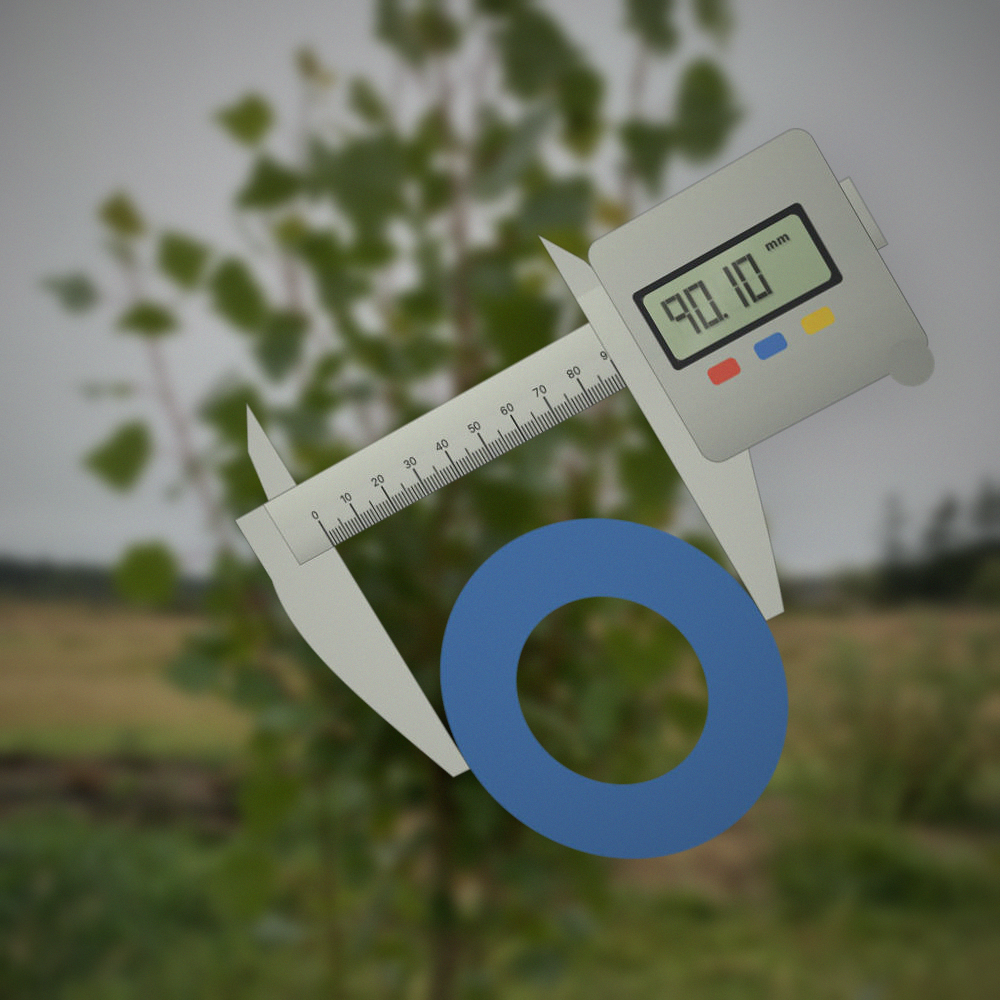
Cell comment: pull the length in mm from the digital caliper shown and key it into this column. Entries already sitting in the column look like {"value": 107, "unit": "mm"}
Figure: {"value": 90.10, "unit": "mm"}
